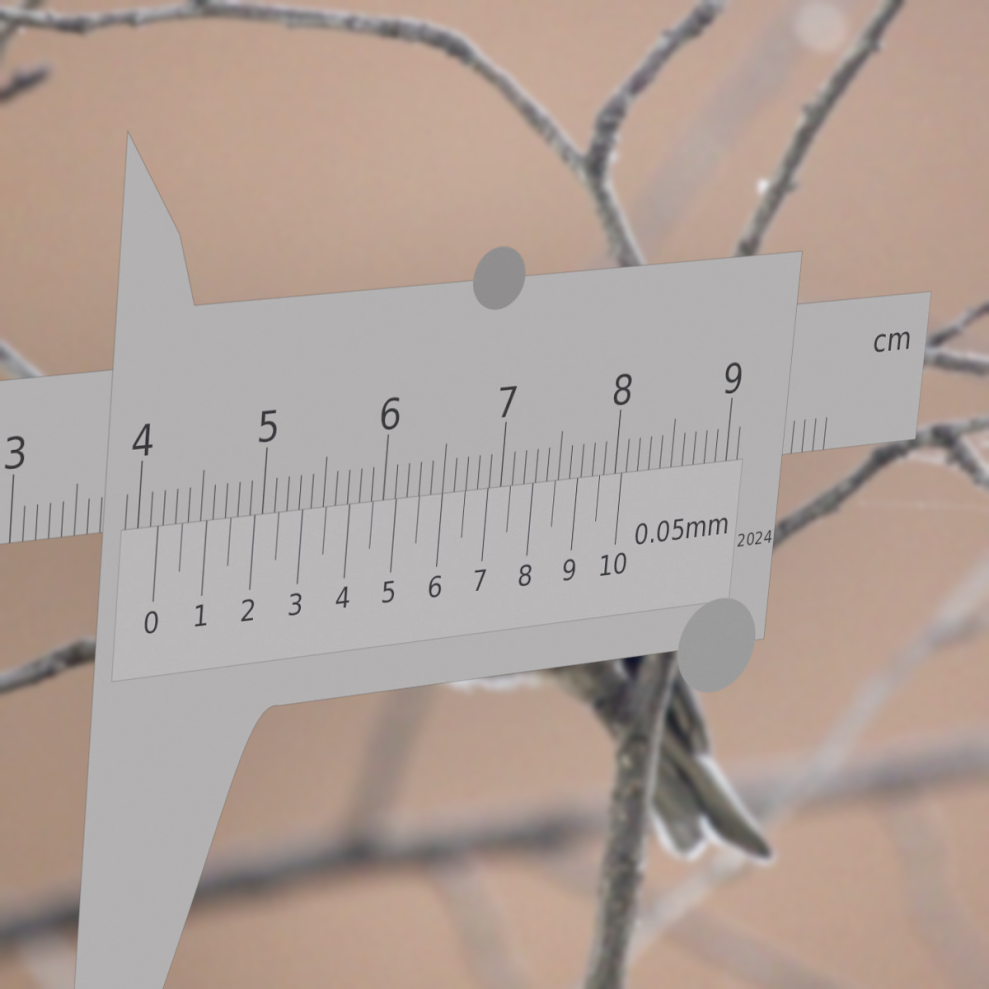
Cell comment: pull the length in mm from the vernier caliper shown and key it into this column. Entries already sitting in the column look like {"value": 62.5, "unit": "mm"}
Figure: {"value": 41.6, "unit": "mm"}
